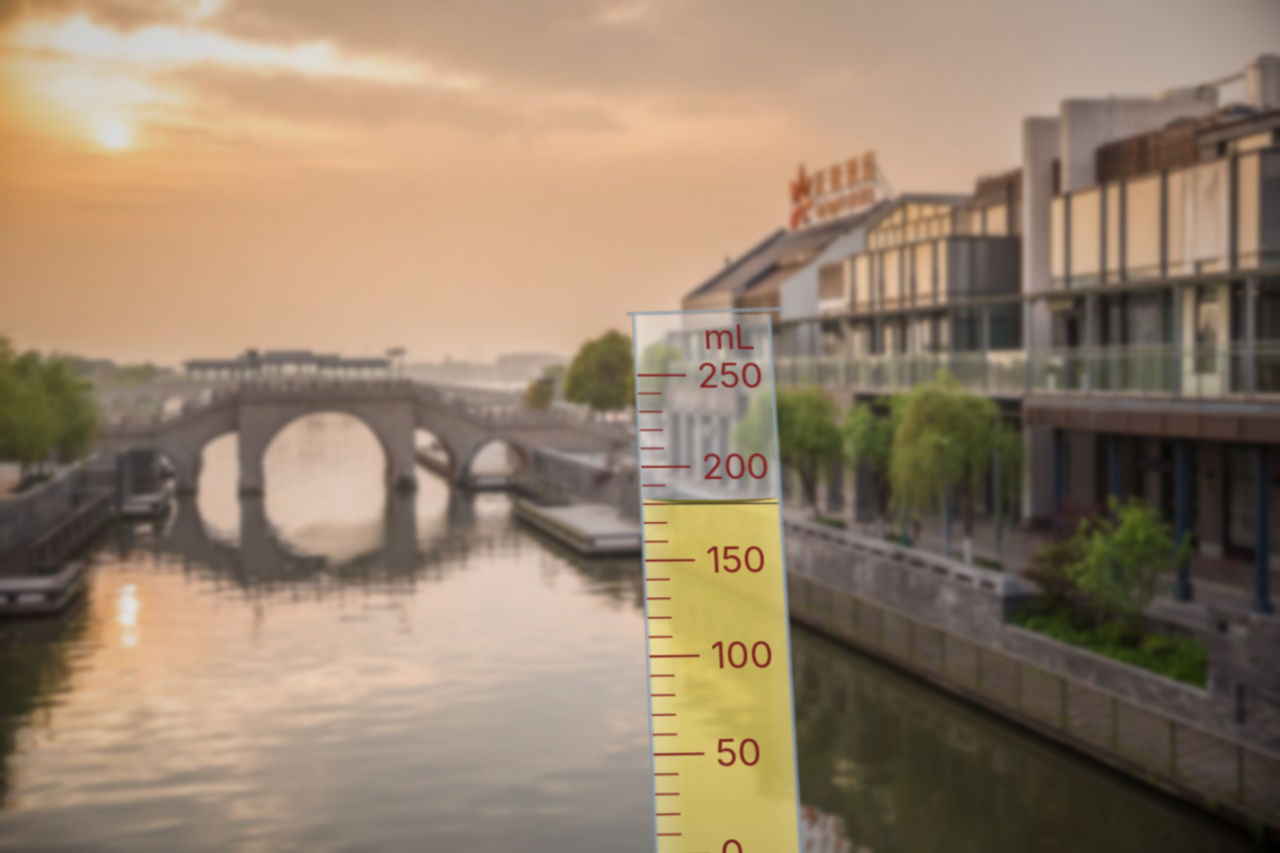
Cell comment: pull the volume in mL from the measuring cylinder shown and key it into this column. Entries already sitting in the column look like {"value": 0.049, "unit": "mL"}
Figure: {"value": 180, "unit": "mL"}
